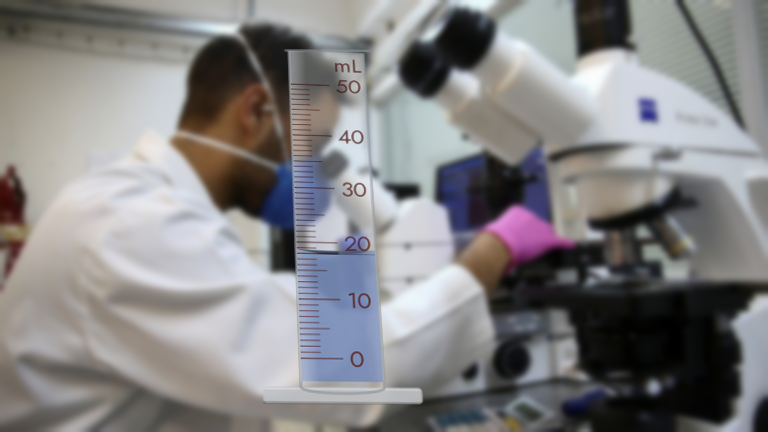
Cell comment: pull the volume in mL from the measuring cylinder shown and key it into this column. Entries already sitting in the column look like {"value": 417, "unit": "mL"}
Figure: {"value": 18, "unit": "mL"}
